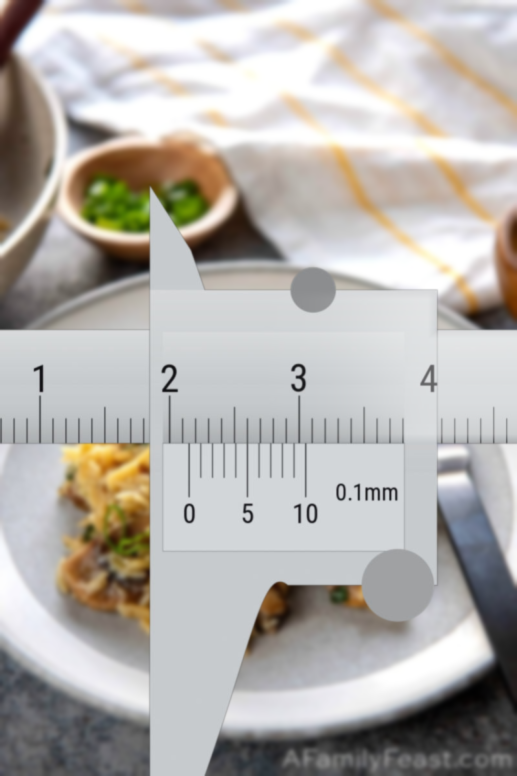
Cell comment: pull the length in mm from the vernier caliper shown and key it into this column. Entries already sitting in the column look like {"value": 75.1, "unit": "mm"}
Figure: {"value": 21.5, "unit": "mm"}
